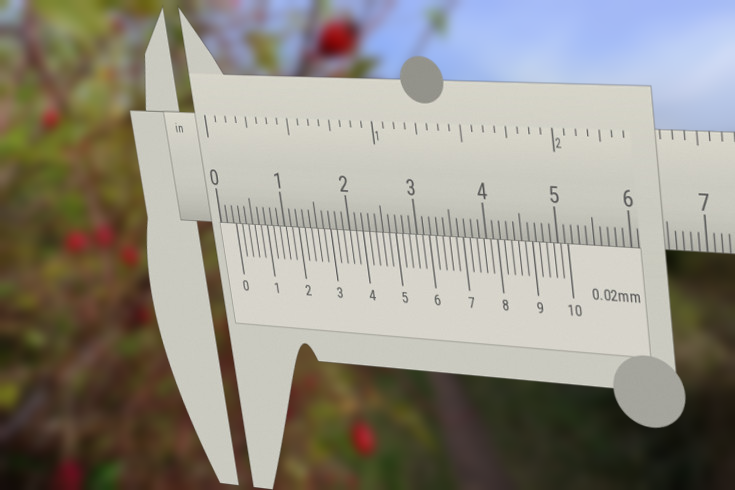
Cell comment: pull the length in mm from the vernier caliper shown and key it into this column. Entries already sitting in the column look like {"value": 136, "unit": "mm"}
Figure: {"value": 2.4, "unit": "mm"}
